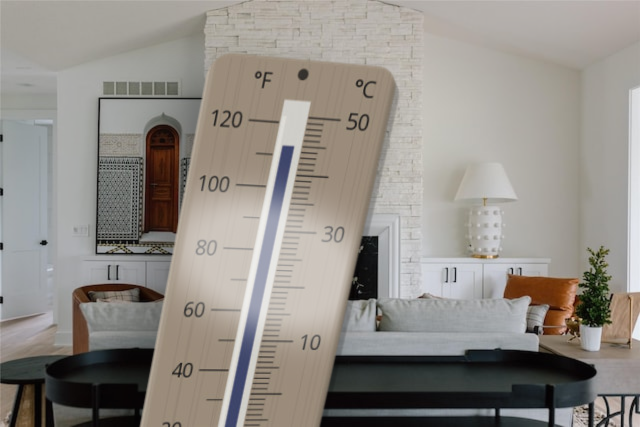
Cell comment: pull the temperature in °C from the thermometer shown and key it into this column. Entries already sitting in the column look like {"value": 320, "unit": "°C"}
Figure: {"value": 45, "unit": "°C"}
